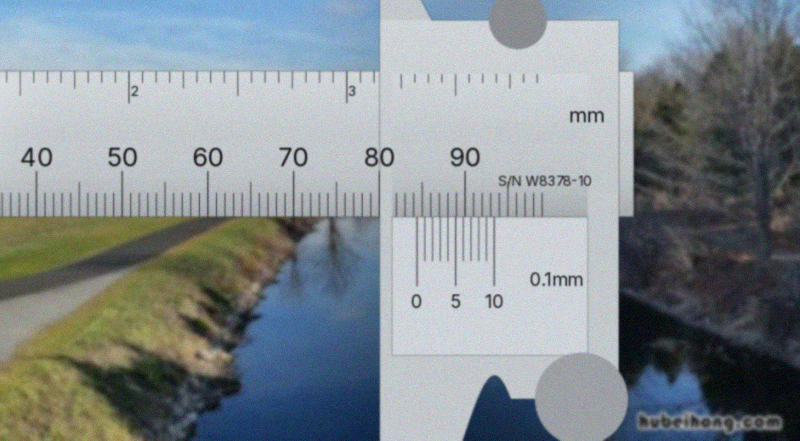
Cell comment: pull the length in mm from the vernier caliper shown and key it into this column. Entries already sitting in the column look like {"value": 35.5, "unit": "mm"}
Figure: {"value": 84.4, "unit": "mm"}
